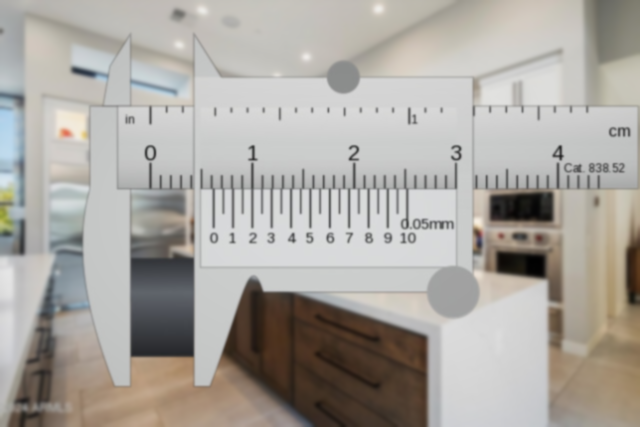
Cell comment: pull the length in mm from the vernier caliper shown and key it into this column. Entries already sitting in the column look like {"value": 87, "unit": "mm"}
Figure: {"value": 6.2, "unit": "mm"}
